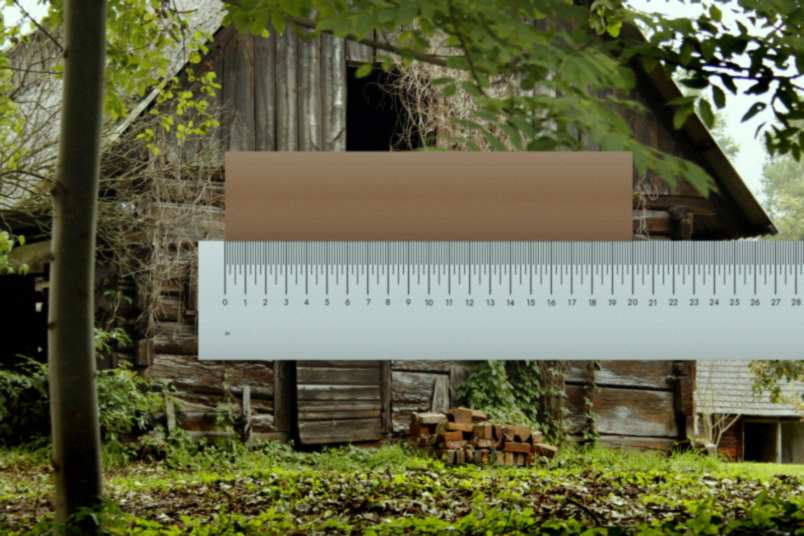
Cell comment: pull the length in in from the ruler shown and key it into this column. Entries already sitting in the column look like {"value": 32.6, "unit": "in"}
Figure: {"value": 20, "unit": "in"}
